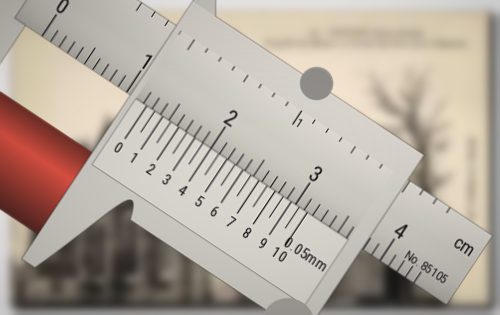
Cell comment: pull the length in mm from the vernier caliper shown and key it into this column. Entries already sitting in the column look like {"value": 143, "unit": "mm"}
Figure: {"value": 12.4, "unit": "mm"}
